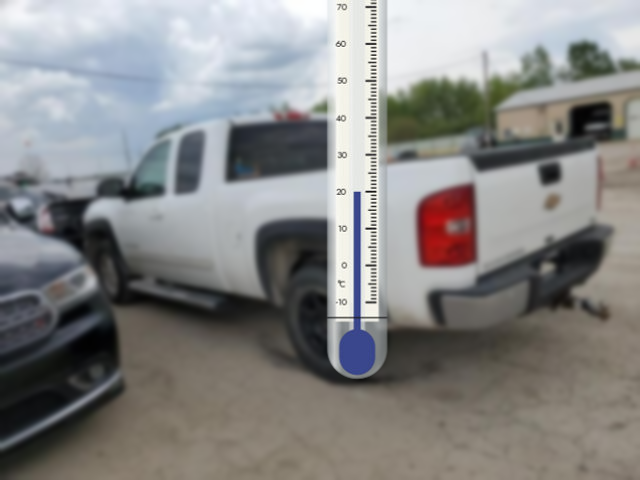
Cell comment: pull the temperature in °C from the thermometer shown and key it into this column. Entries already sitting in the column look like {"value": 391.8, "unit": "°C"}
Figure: {"value": 20, "unit": "°C"}
